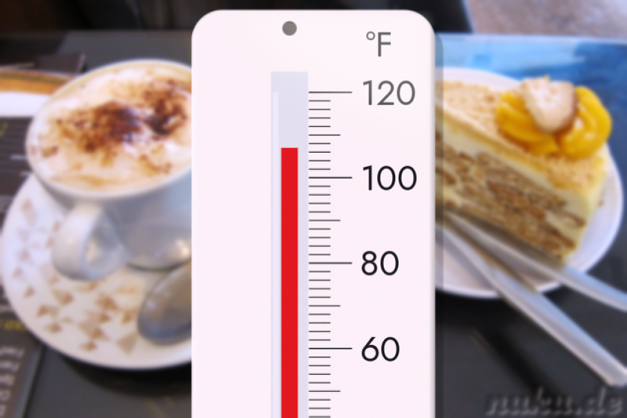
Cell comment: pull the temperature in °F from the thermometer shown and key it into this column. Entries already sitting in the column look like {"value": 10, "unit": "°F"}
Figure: {"value": 107, "unit": "°F"}
